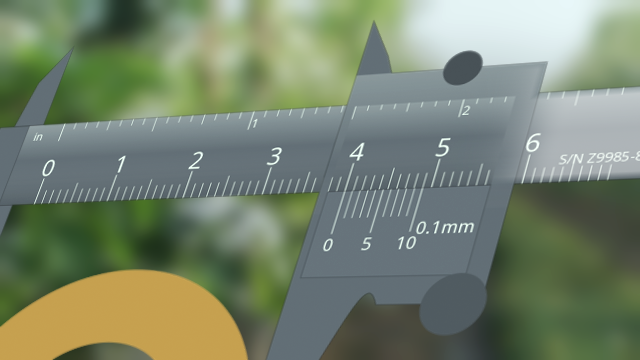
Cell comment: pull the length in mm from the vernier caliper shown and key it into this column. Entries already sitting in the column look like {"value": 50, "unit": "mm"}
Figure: {"value": 40.0, "unit": "mm"}
